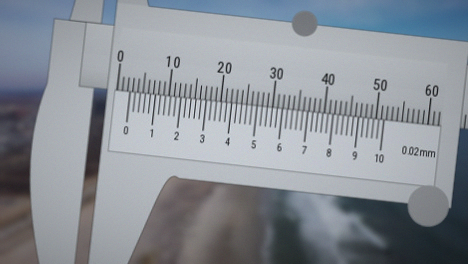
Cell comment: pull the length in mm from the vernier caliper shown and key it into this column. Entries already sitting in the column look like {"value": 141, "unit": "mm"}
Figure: {"value": 2.5, "unit": "mm"}
